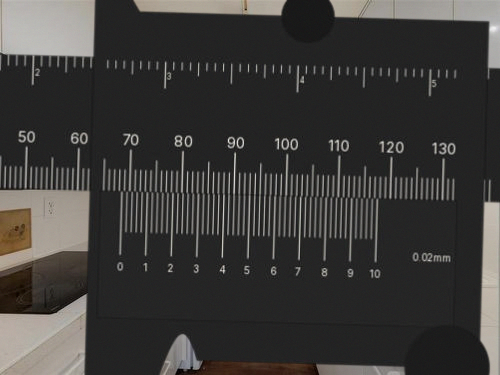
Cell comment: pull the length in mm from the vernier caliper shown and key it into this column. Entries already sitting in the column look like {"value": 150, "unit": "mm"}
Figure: {"value": 68.5, "unit": "mm"}
